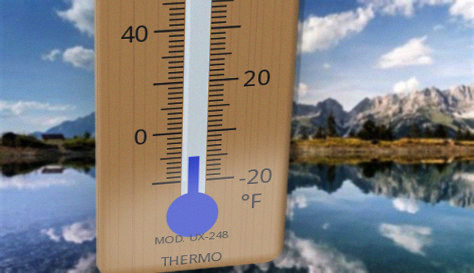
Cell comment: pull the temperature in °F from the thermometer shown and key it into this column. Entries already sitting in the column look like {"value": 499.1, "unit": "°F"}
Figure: {"value": -10, "unit": "°F"}
